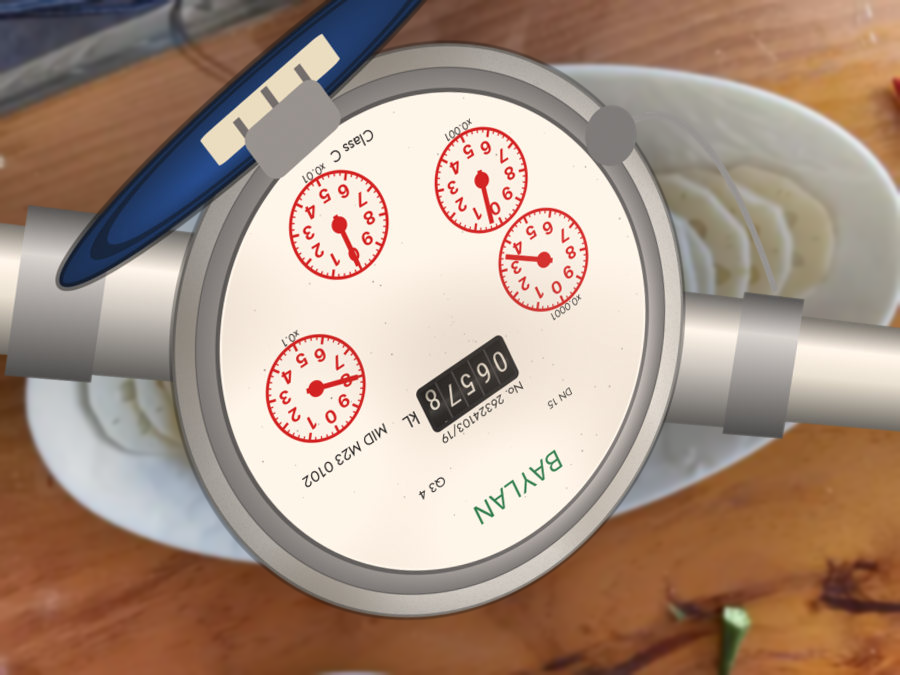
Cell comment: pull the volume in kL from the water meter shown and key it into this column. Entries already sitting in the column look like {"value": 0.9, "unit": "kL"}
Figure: {"value": 6577.8003, "unit": "kL"}
